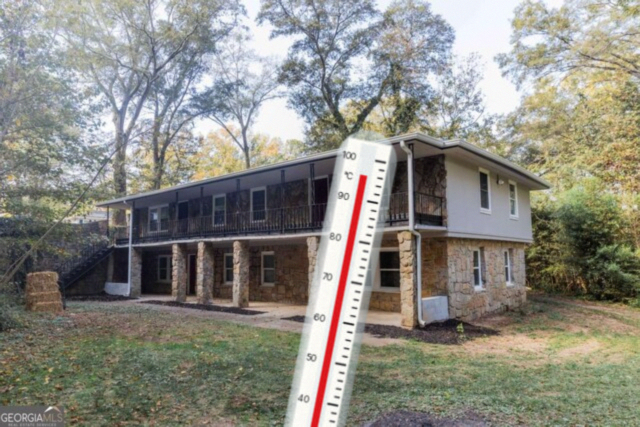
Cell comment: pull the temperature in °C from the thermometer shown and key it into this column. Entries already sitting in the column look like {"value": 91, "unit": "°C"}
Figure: {"value": 96, "unit": "°C"}
